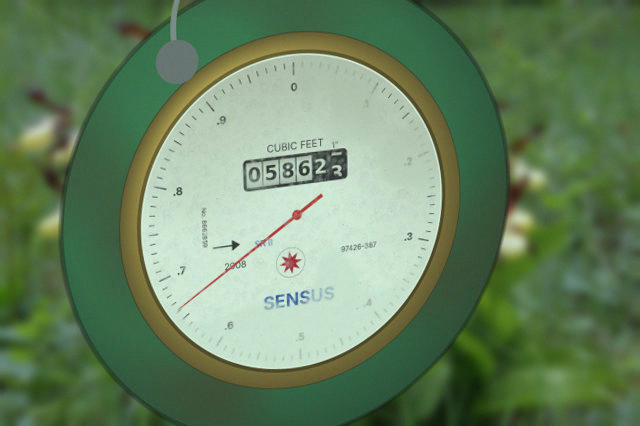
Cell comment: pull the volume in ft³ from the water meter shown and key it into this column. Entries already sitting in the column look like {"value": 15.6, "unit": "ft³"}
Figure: {"value": 58622.66, "unit": "ft³"}
